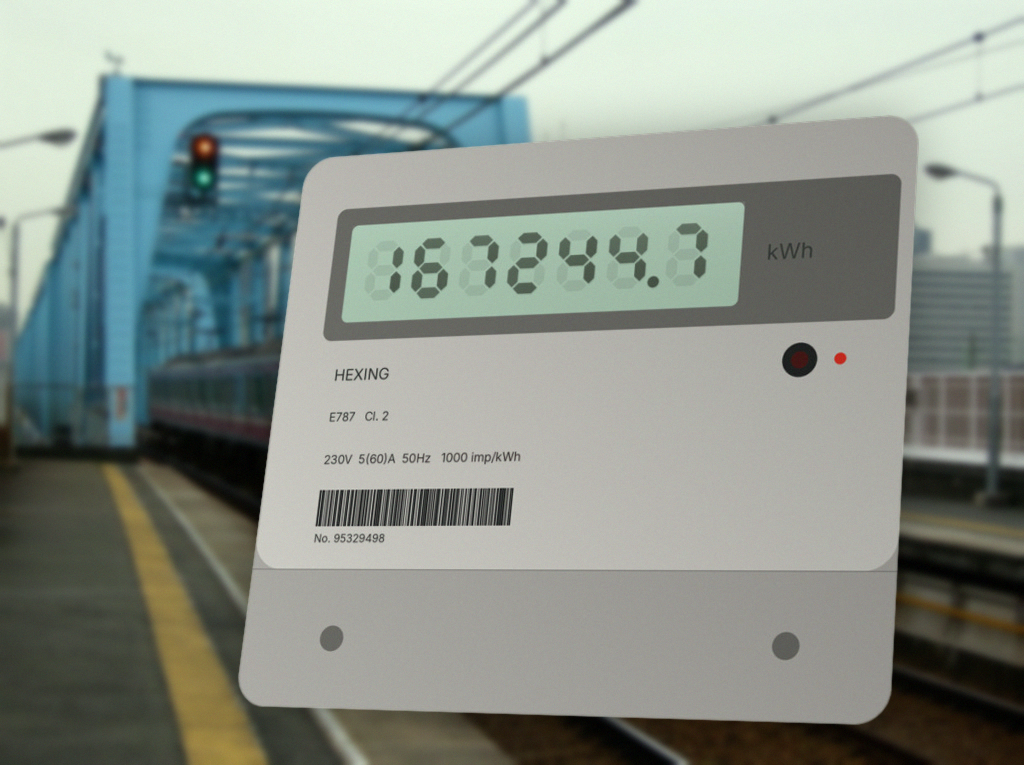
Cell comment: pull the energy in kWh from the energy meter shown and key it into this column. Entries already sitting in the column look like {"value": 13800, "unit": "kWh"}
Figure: {"value": 167244.7, "unit": "kWh"}
